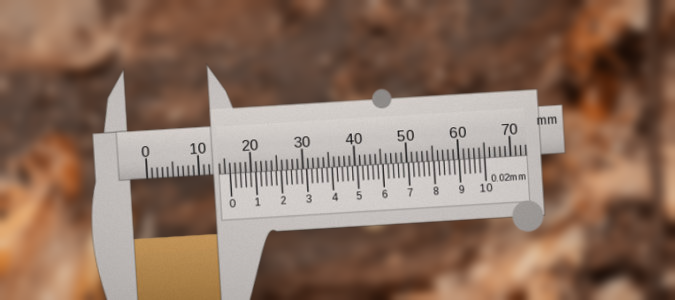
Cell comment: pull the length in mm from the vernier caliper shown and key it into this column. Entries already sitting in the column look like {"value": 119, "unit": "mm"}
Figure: {"value": 16.0, "unit": "mm"}
